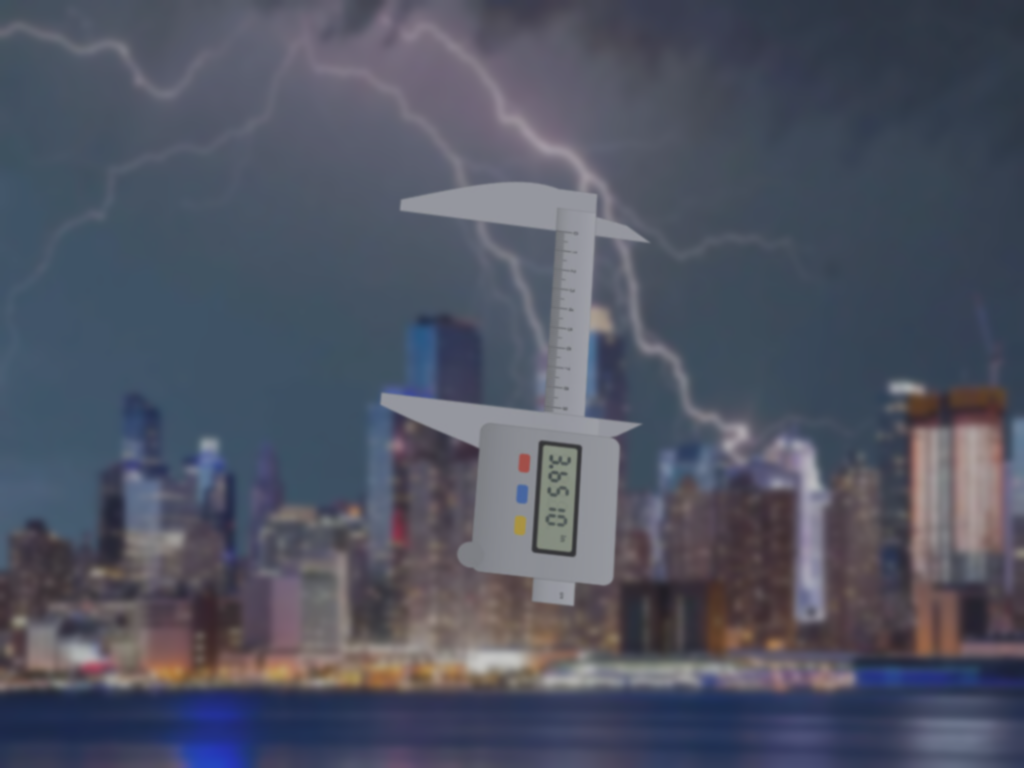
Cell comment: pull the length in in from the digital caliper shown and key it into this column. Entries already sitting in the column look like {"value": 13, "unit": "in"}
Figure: {"value": 3.6510, "unit": "in"}
